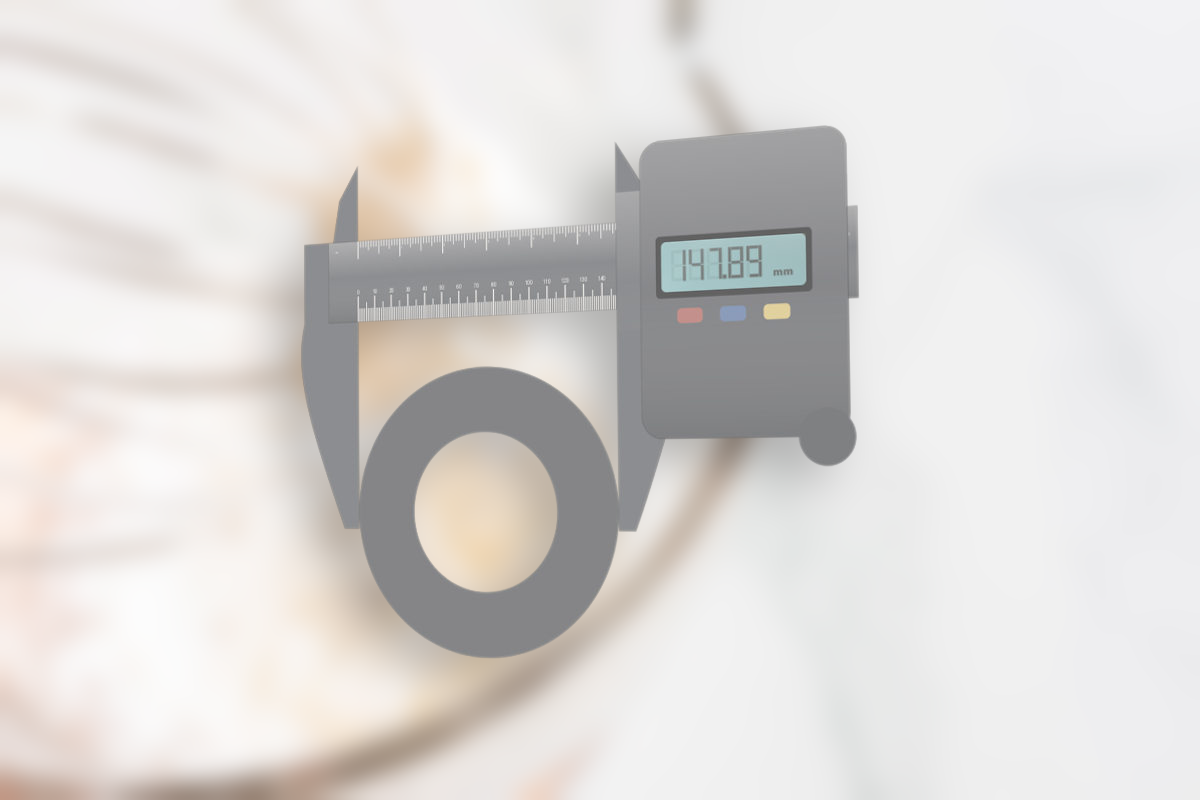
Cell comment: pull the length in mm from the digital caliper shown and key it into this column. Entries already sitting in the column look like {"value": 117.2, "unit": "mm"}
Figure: {"value": 147.89, "unit": "mm"}
